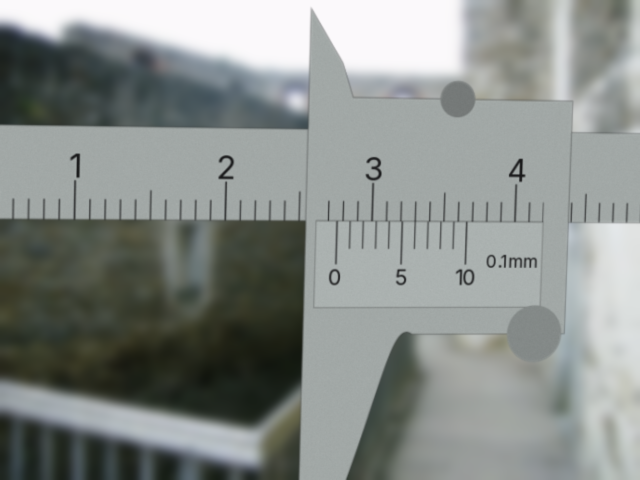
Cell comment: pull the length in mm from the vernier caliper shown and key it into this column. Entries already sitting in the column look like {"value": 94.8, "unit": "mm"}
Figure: {"value": 27.6, "unit": "mm"}
